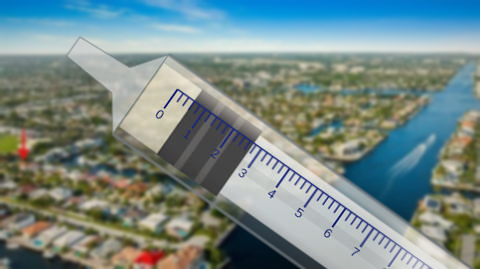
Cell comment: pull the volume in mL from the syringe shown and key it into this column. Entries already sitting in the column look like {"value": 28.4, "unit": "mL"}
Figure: {"value": 0.6, "unit": "mL"}
